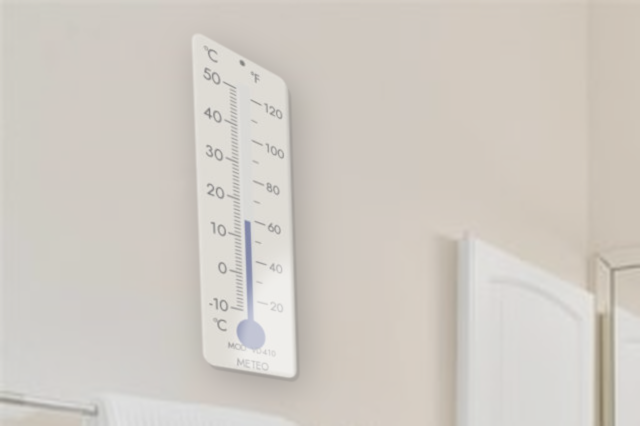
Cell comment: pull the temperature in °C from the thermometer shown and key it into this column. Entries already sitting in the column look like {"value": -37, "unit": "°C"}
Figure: {"value": 15, "unit": "°C"}
